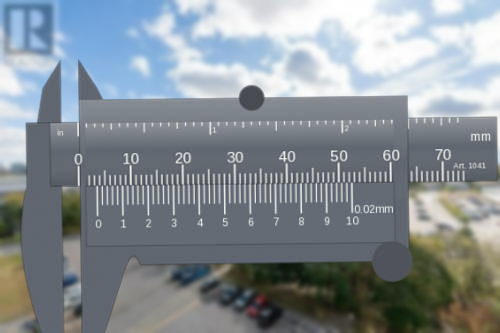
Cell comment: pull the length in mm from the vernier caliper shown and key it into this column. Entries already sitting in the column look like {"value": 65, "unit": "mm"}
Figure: {"value": 3.5, "unit": "mm"}
